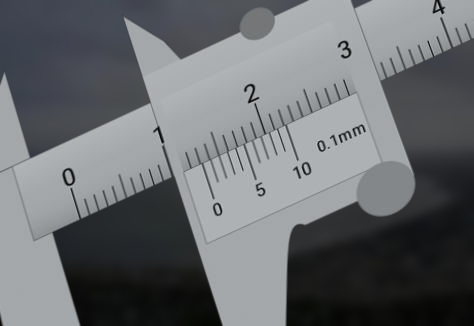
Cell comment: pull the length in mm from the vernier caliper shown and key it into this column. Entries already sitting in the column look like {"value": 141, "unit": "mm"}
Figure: {"value": 13.2, "unit": "mm"}
